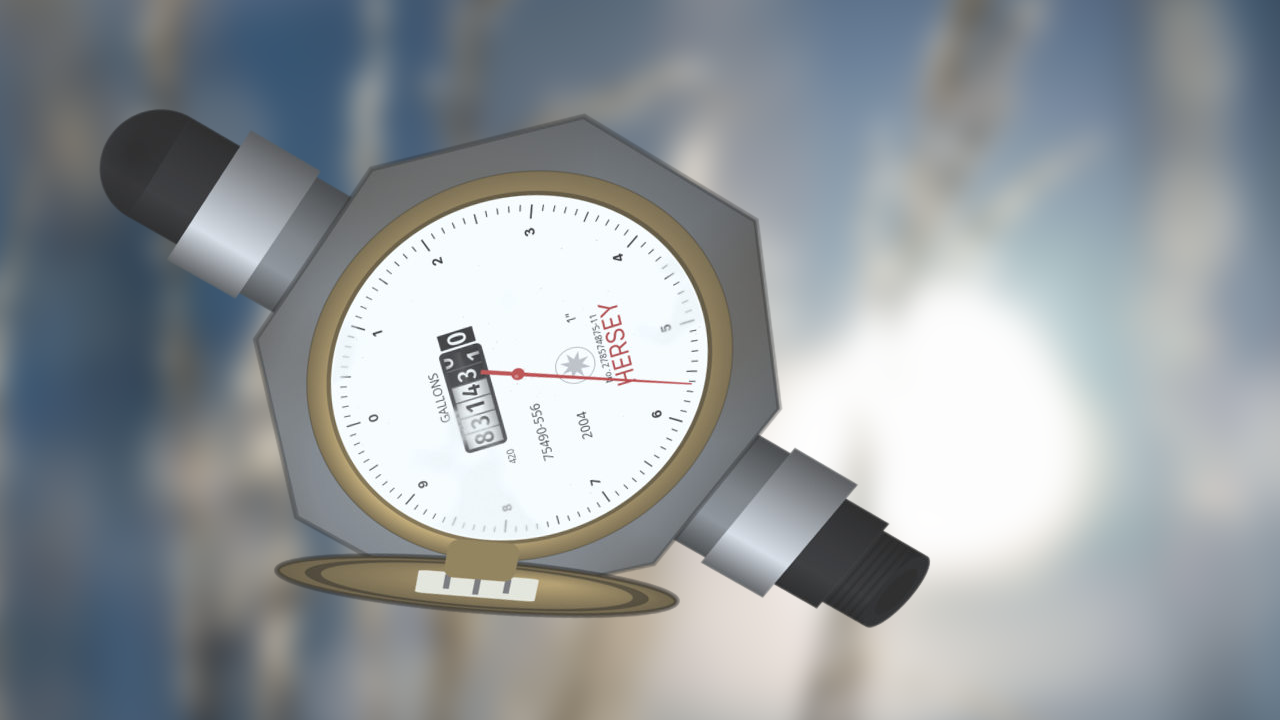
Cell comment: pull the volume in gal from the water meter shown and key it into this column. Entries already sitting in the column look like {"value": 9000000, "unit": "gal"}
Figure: {"value": 8314305.6, "unit": "gal"}
